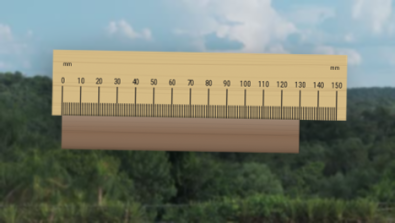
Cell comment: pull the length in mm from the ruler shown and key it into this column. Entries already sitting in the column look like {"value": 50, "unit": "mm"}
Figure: {"value": 130, "unit": "mm"}
